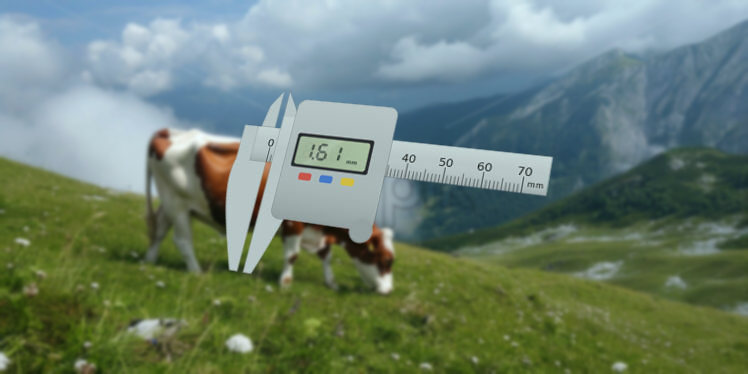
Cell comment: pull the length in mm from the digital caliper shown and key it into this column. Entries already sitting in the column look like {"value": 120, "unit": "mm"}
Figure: {"value": 1.61, "unit": "mm"}
